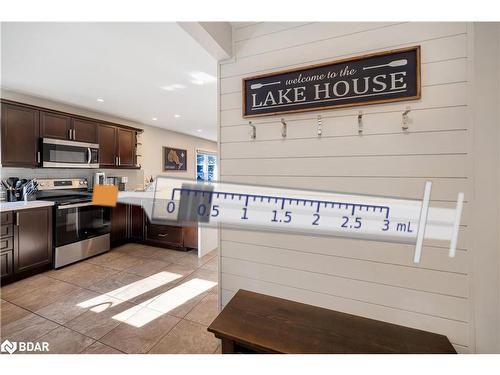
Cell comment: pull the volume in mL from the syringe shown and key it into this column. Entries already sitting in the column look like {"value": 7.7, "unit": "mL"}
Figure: {"value": 0.1, "unit": "mL"}
